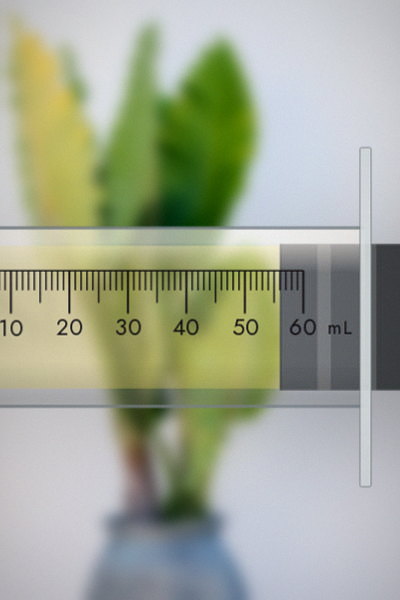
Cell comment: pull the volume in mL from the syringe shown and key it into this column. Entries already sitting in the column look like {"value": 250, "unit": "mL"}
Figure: {"value": 56, "unit": "mL"}
